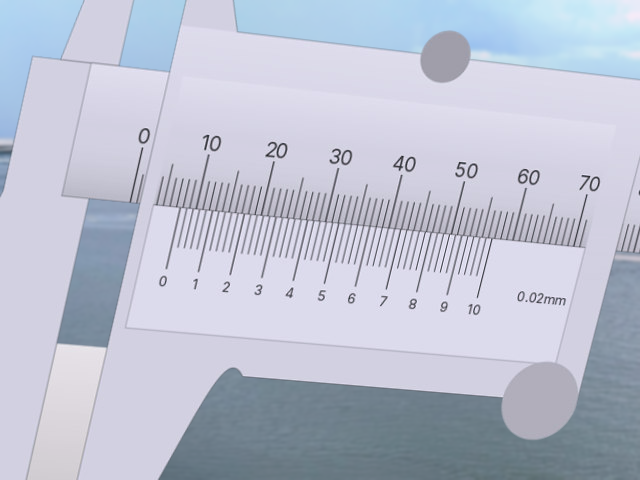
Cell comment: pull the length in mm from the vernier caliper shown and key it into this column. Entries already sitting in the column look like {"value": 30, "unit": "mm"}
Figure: {"value": 7.6, "unit": "mm"}
